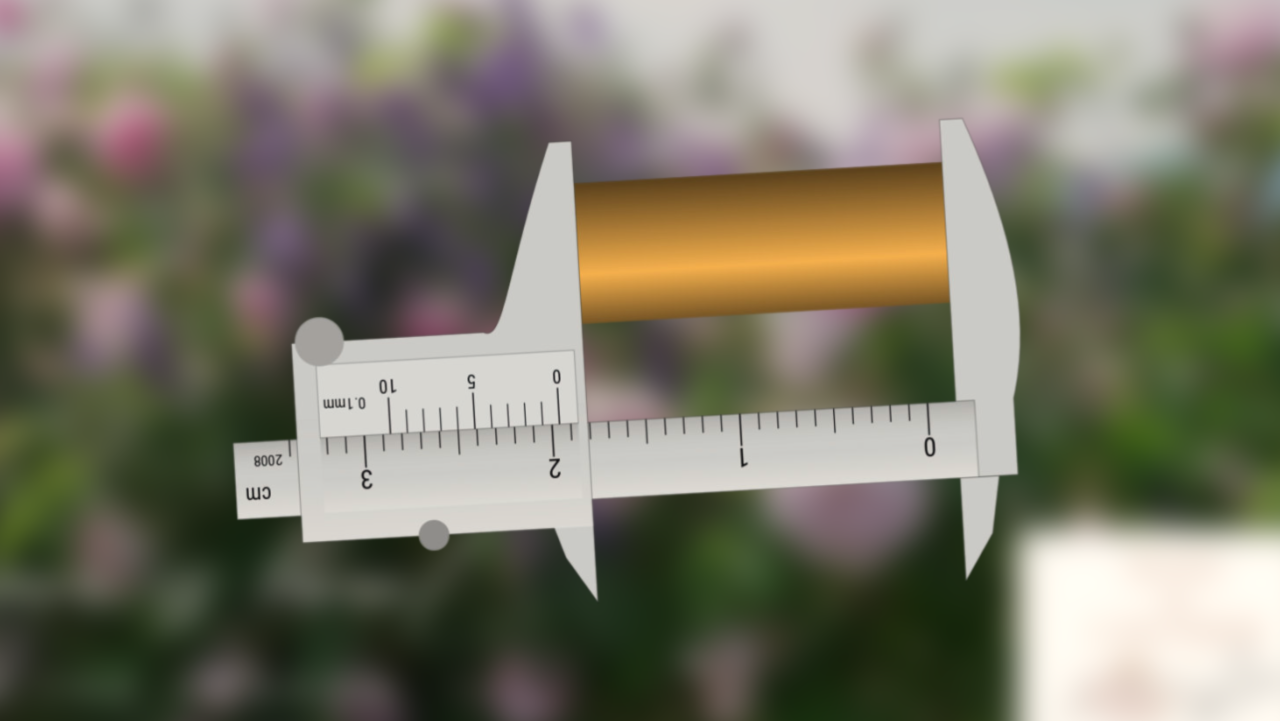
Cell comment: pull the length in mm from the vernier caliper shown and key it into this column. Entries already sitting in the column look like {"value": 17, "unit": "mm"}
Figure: {"value": 19.6, "unit": "mm"}
